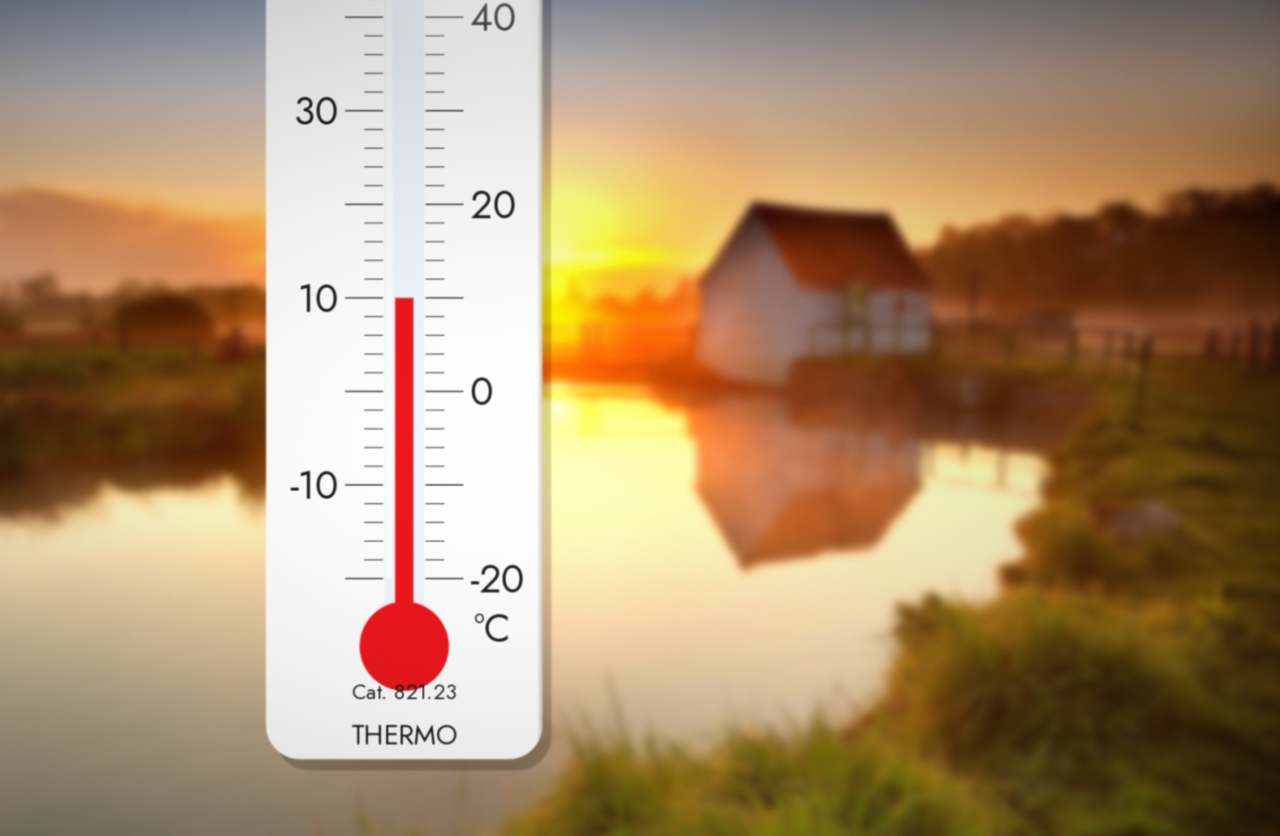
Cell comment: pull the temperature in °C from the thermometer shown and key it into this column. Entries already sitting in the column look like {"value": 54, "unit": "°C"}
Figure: {"value": 10, "unit": "°C"}
